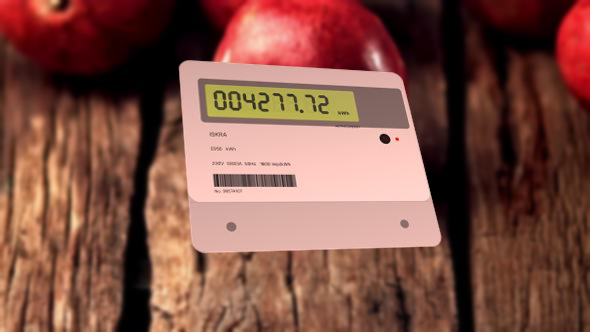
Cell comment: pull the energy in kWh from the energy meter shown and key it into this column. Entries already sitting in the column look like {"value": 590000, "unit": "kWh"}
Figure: {"value": 4277.72, "unit": "kWh"}
